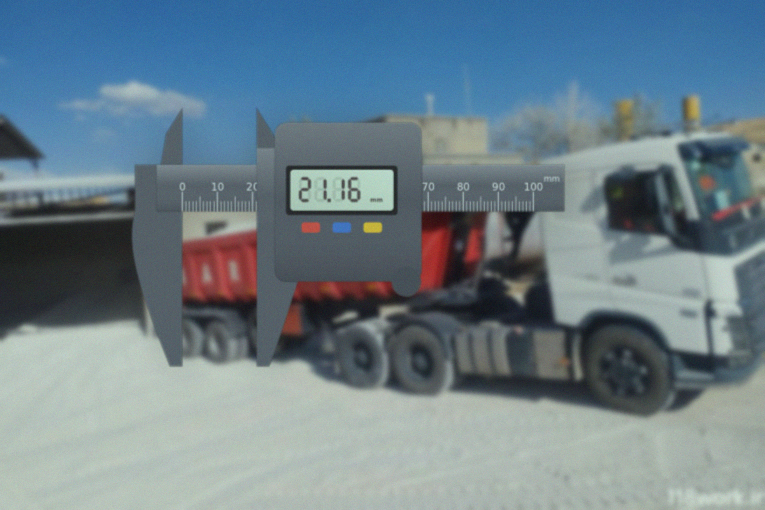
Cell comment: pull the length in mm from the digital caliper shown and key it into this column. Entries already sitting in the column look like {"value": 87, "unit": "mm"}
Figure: {"value": 21.16, "unit": "mm"}
